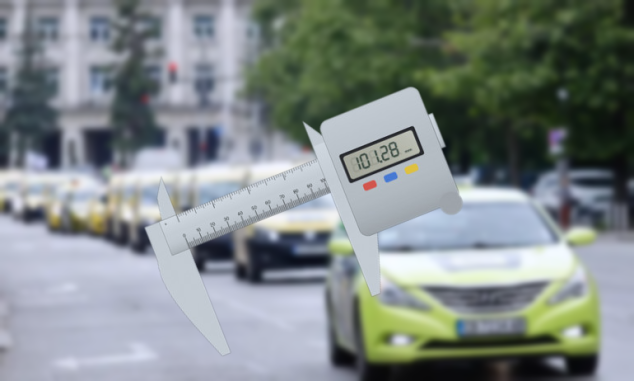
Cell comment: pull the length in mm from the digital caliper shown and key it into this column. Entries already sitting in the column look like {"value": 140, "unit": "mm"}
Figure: {"value": 101.28, "unit": "mm"}
